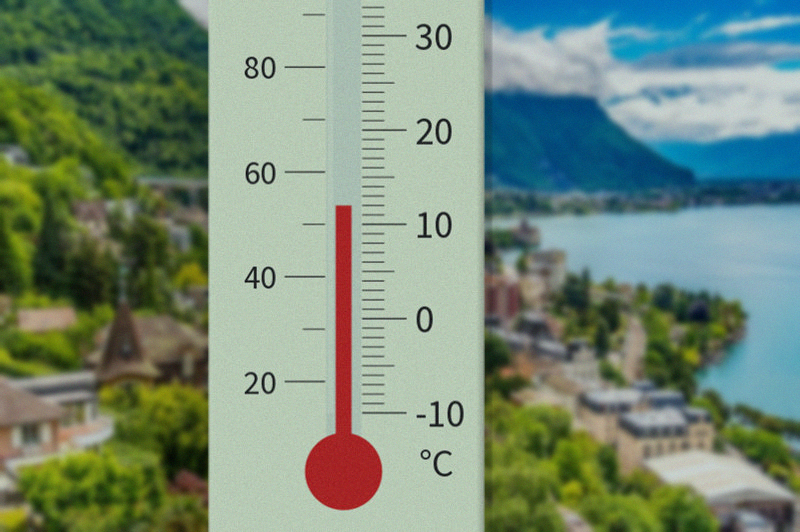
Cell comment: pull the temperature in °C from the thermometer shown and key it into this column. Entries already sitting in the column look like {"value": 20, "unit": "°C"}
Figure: {"value": 12, "unit": "°C"}
